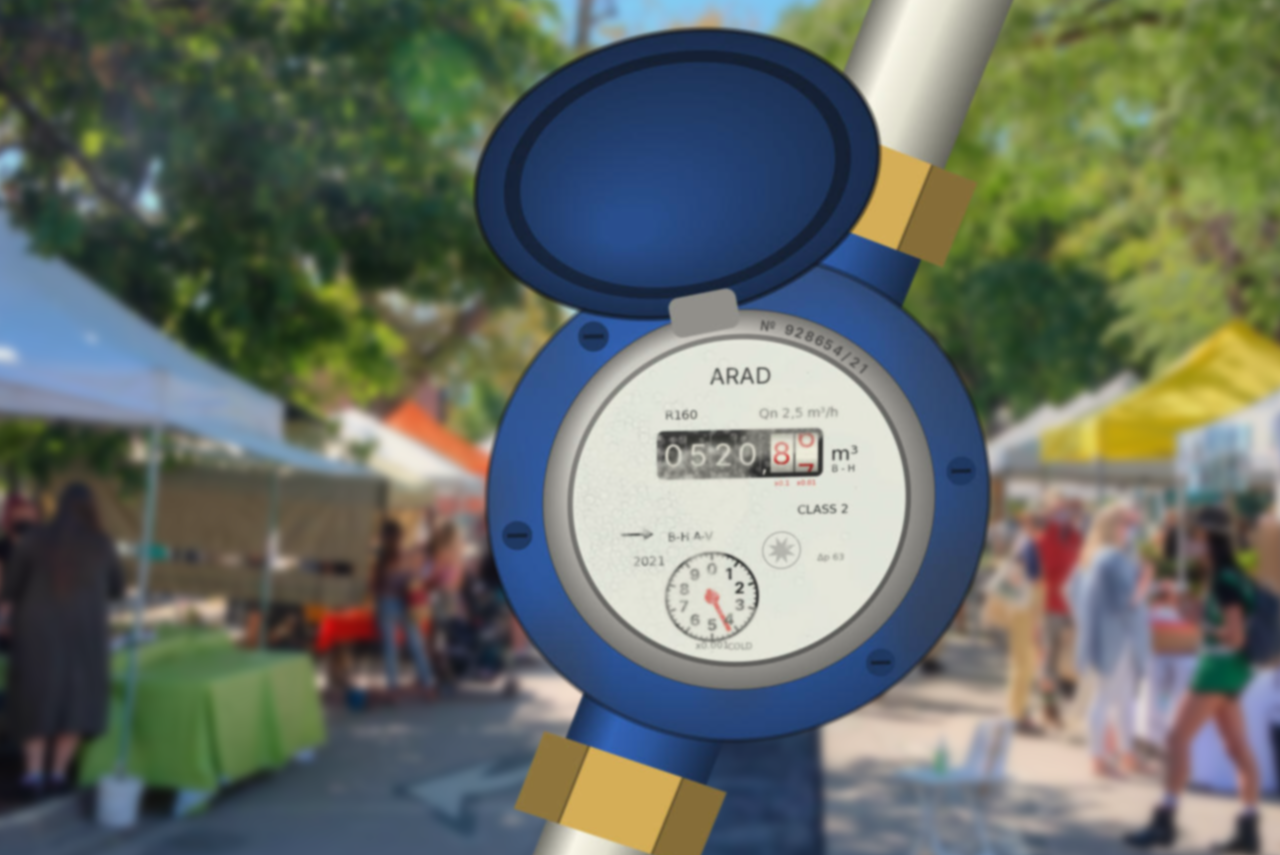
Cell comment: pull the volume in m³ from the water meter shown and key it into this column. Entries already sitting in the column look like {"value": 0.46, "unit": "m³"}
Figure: {"value": 520.864, "unit": "m³"}
